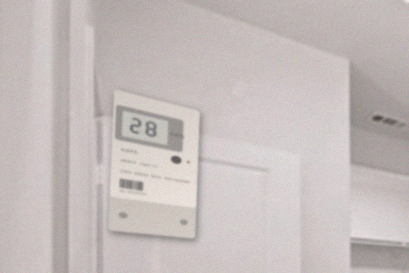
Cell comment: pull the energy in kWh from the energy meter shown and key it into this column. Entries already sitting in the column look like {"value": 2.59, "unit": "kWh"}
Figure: {"value": 28, "unit": "kWh"}
